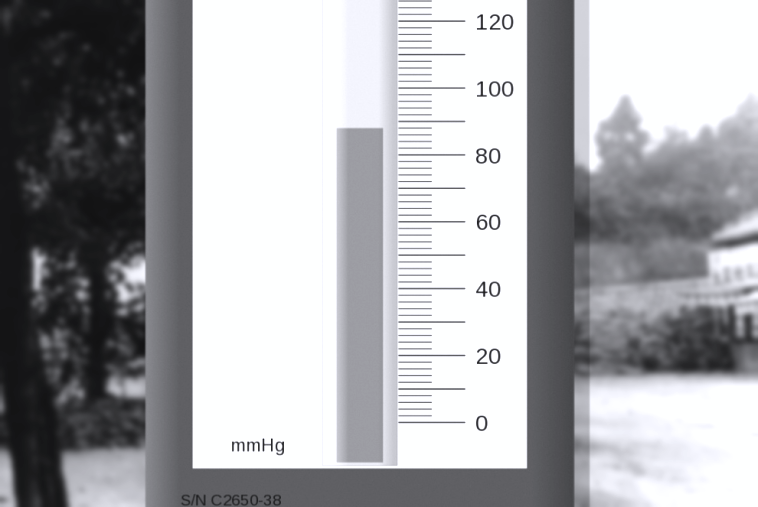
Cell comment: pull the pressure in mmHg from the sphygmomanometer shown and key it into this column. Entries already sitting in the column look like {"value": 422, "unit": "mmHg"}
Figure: {"value": 88, "unit": "mmHg"}
